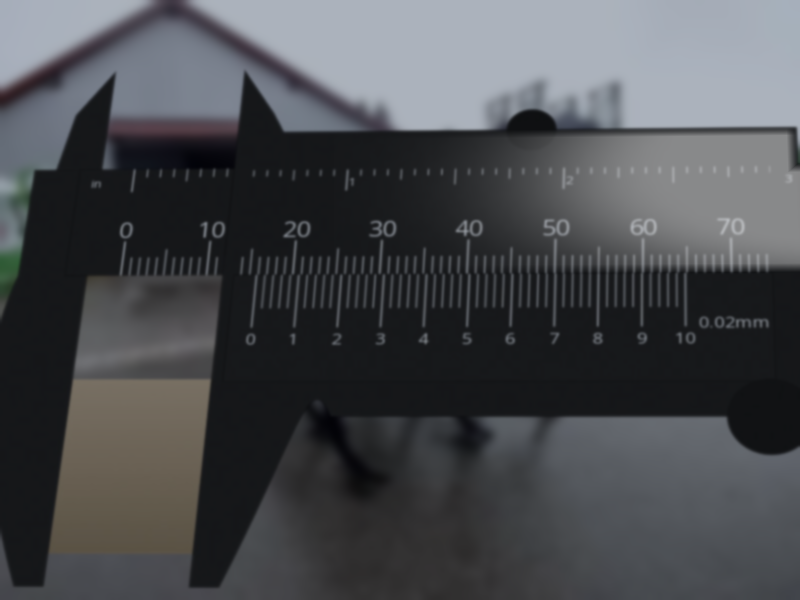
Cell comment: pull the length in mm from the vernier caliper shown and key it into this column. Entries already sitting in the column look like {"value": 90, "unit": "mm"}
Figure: {"value": 15.8, "unit": "mm"}
